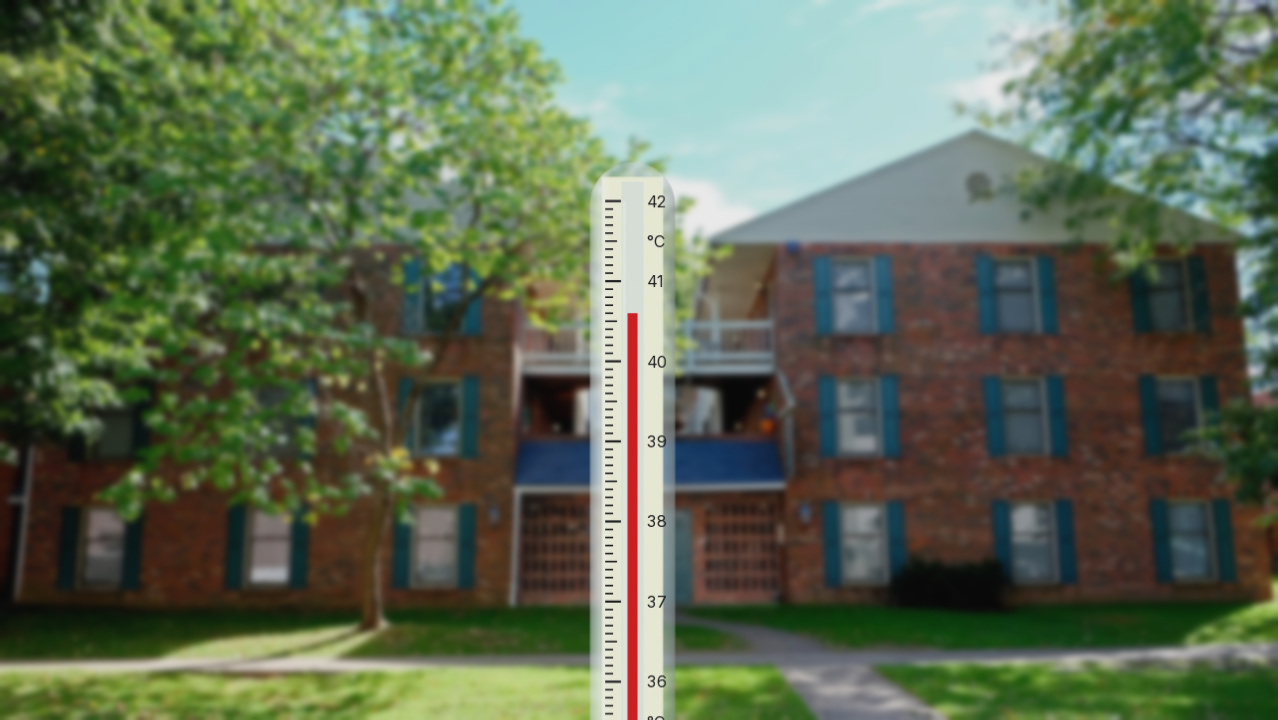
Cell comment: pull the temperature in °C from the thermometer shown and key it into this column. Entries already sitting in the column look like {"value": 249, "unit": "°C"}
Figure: {"value": 40.6, "unit": "°C"}
